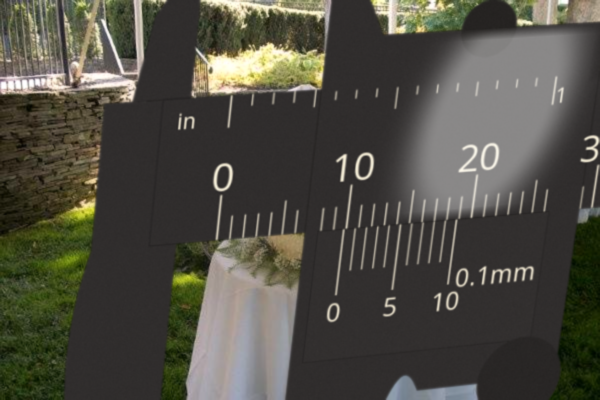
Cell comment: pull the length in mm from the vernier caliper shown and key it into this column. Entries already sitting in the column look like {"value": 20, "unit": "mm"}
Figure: {"value": 9.8, "unit": "mm"}
